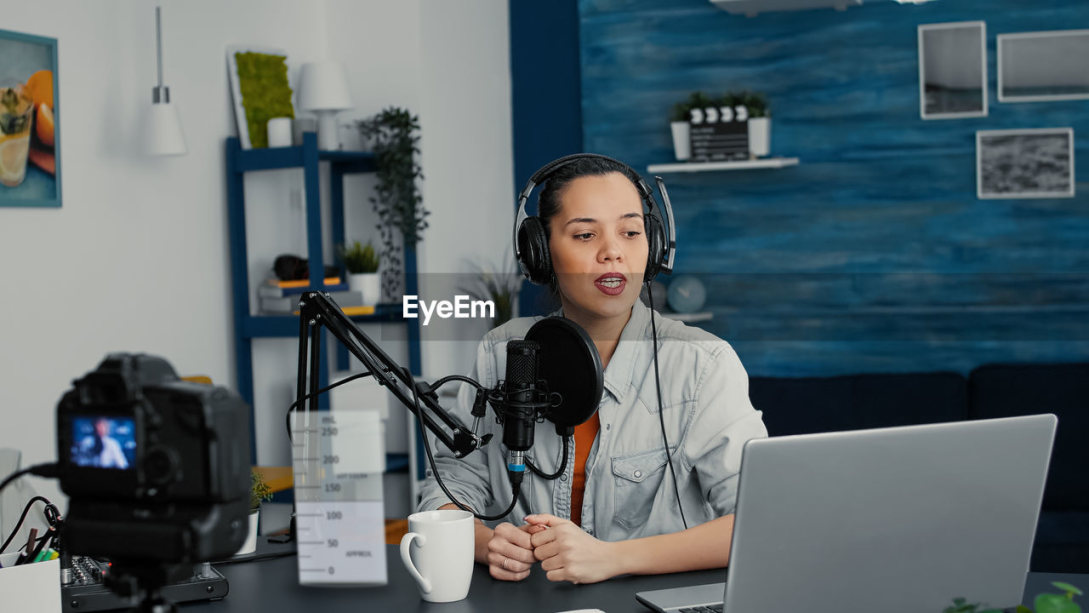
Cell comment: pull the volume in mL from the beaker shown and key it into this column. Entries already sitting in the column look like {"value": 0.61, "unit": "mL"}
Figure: {"value": 125, "unit": "mL"}
